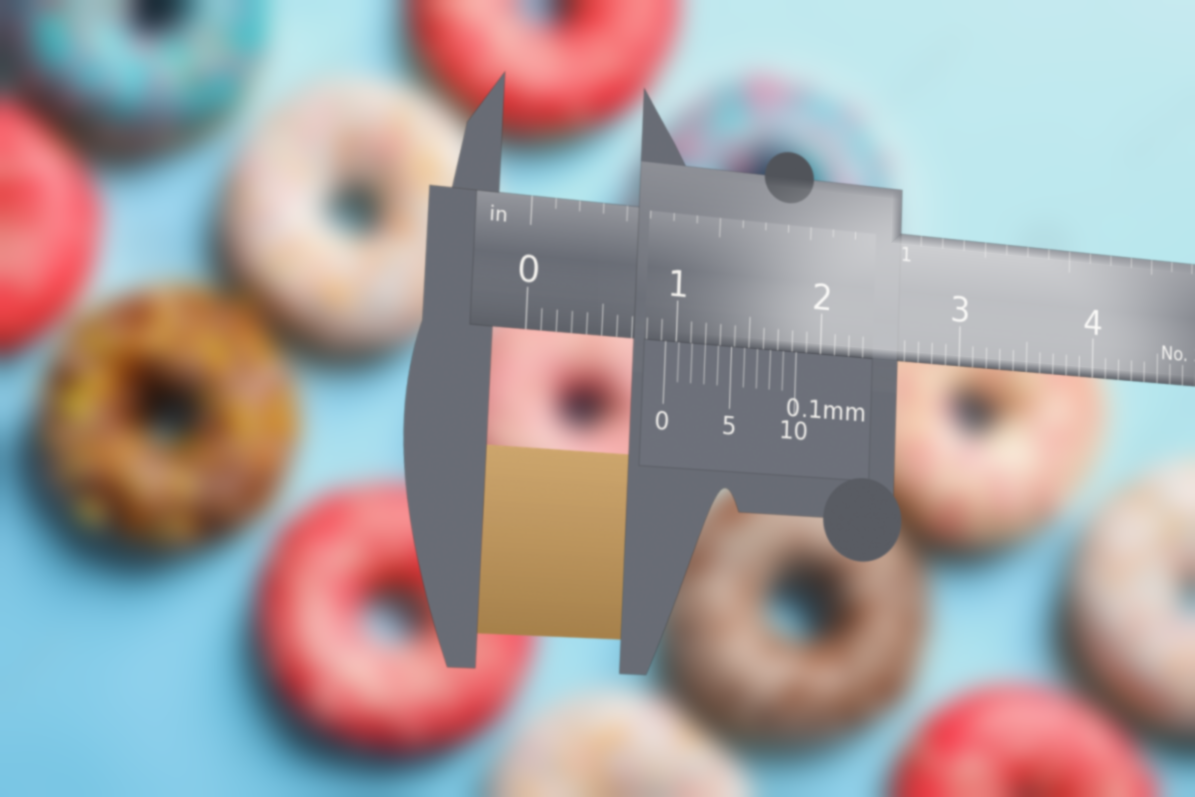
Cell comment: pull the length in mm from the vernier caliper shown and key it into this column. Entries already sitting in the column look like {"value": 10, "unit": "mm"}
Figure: {"value": 9.3, "unit": "mm"}
